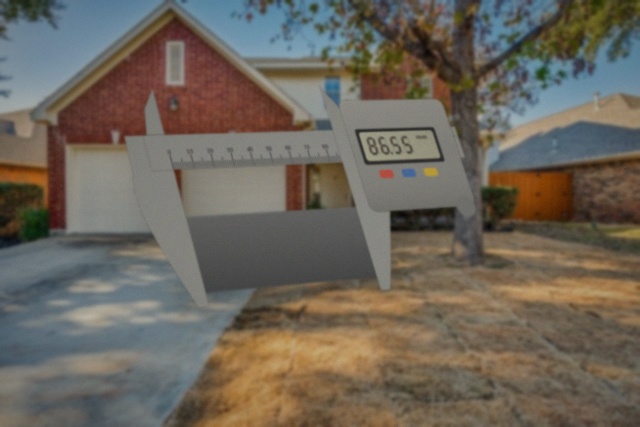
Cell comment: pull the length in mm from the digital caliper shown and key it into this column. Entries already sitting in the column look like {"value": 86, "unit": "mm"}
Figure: {"value": 86.55, "unit": "mm"}
